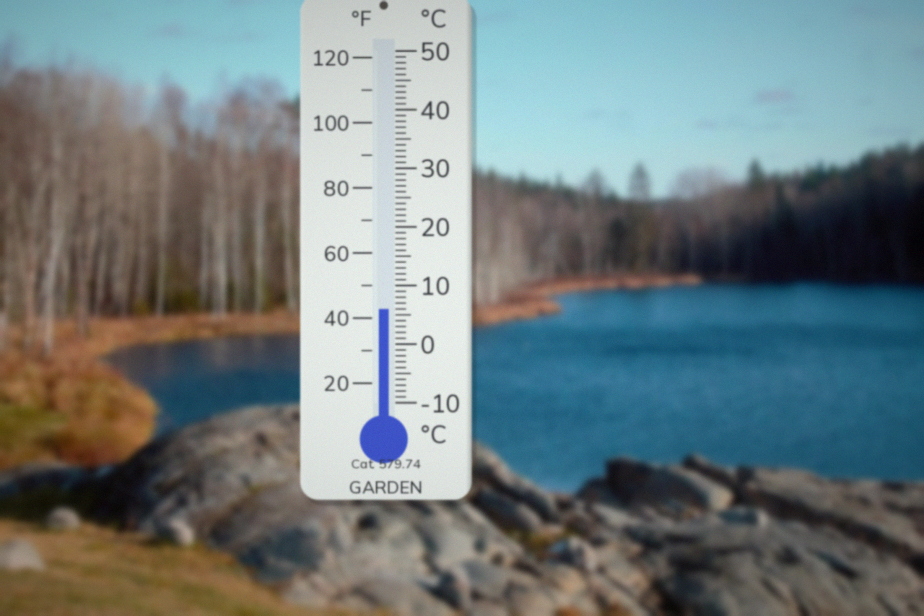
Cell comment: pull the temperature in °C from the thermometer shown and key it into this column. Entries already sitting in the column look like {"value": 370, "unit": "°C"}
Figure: {"value": 6, "unit": "°C"}
